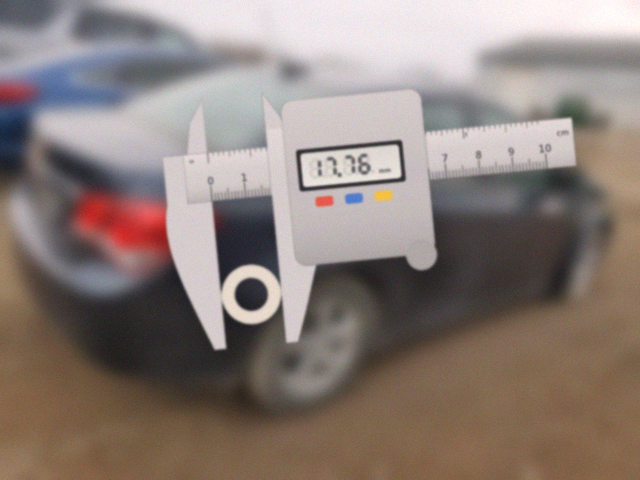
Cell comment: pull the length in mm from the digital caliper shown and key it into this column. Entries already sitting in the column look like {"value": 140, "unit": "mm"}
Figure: {"value": 17.76, "unit": "mm"}
